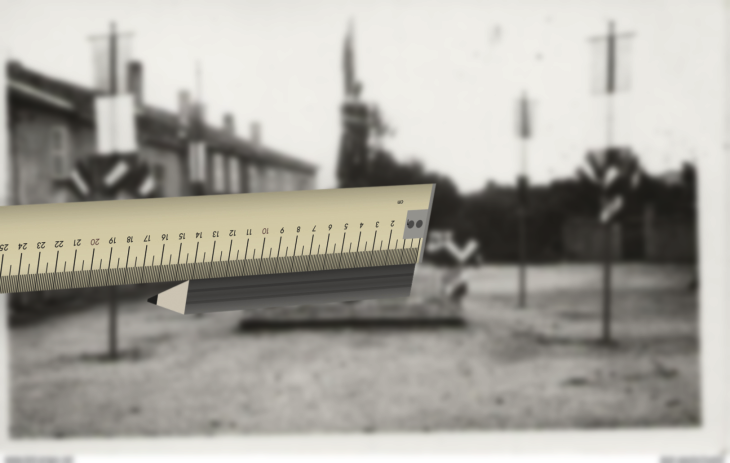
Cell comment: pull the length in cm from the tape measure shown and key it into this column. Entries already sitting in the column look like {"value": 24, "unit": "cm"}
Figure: {"value": 16.5, "unit": "cm"}
